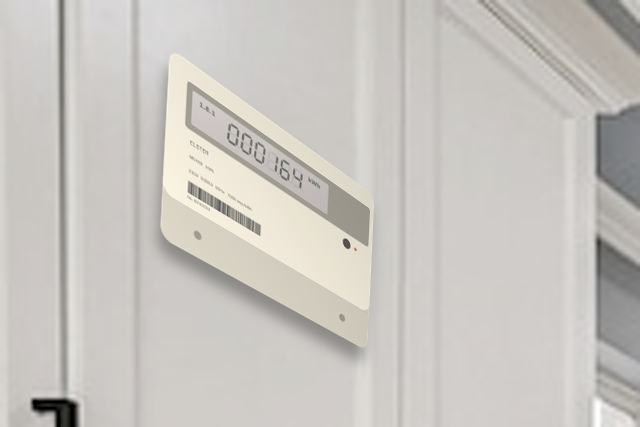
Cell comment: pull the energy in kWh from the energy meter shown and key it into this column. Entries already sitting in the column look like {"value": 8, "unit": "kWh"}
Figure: {"value": 164, "unit": "kWh"}
